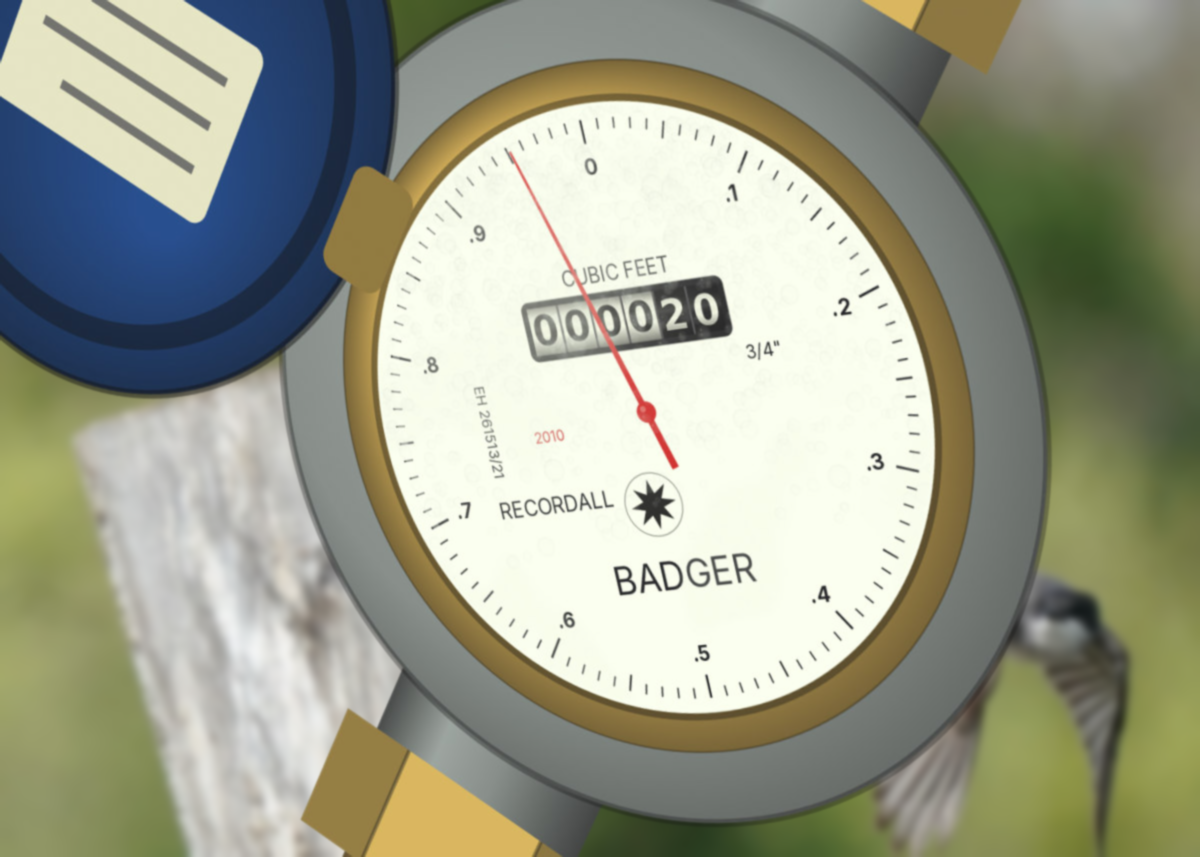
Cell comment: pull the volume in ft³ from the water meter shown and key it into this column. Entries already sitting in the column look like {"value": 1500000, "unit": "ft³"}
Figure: {"value": 19.95, "unit": "ft³"}
